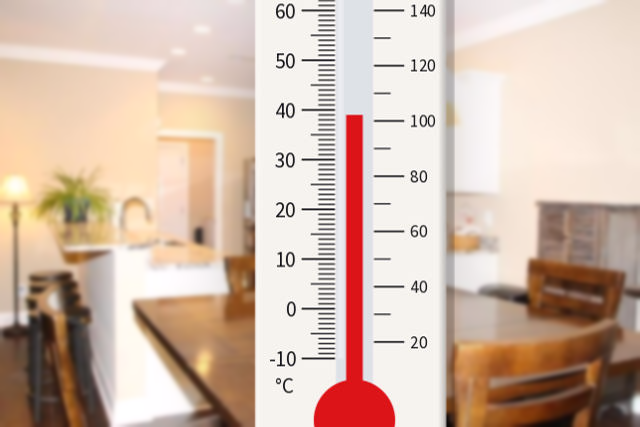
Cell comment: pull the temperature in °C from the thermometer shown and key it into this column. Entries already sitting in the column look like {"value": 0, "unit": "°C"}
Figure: {"value": 39, "unit": "°C"}
